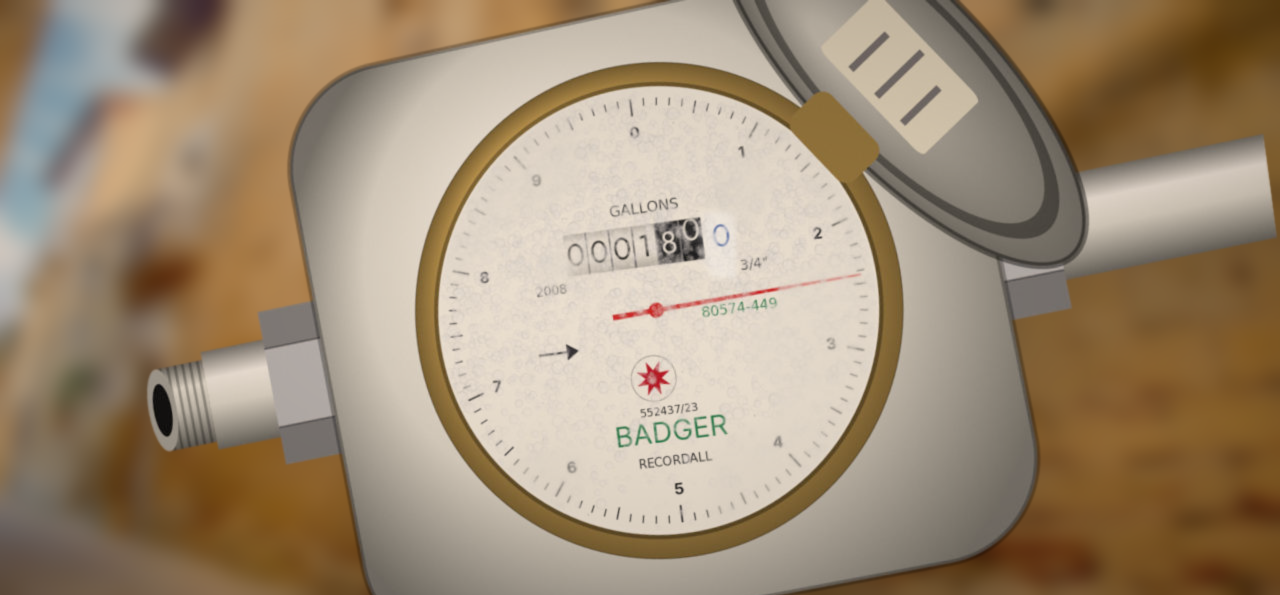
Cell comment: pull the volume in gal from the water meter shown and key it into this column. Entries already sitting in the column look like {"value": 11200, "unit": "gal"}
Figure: {"value": 1802.4, "unit": "gal"}
